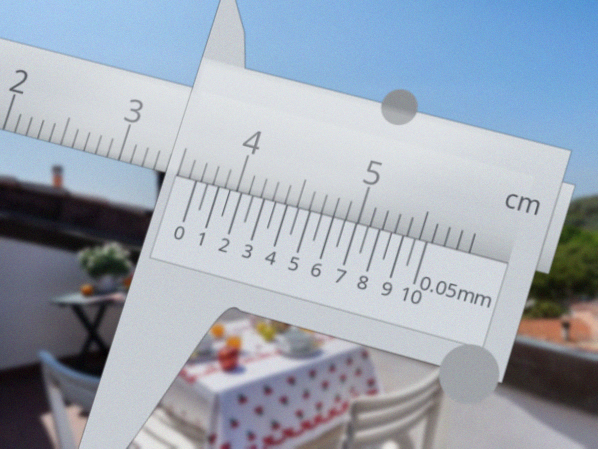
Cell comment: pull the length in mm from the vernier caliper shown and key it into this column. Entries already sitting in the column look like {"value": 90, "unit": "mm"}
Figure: {"value": 36.6, "unit": "mm"}
